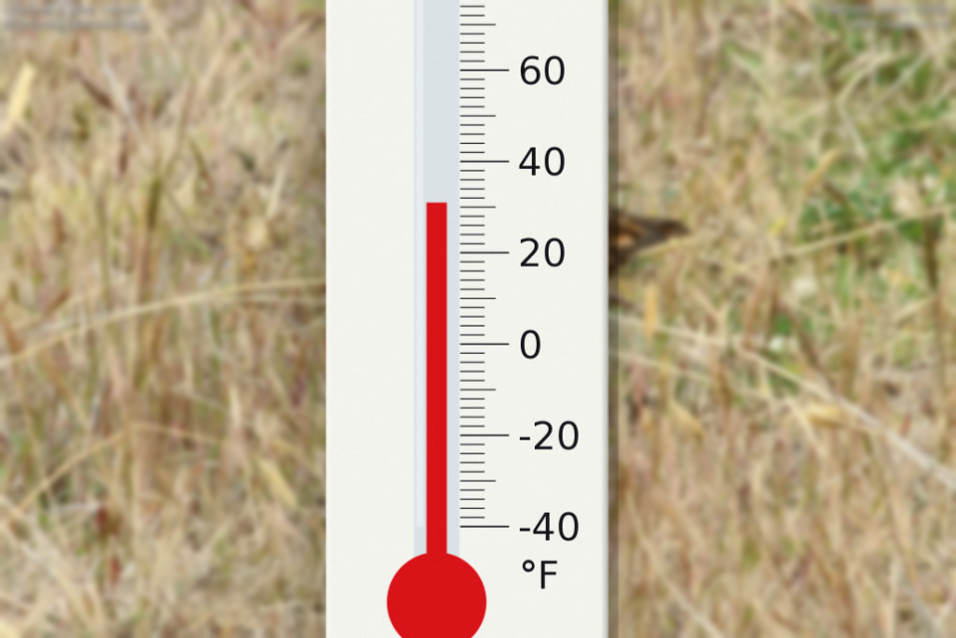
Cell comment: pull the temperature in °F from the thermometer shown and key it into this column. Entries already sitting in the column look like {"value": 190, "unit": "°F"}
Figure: {"value": 31, "unit": "°F"}
